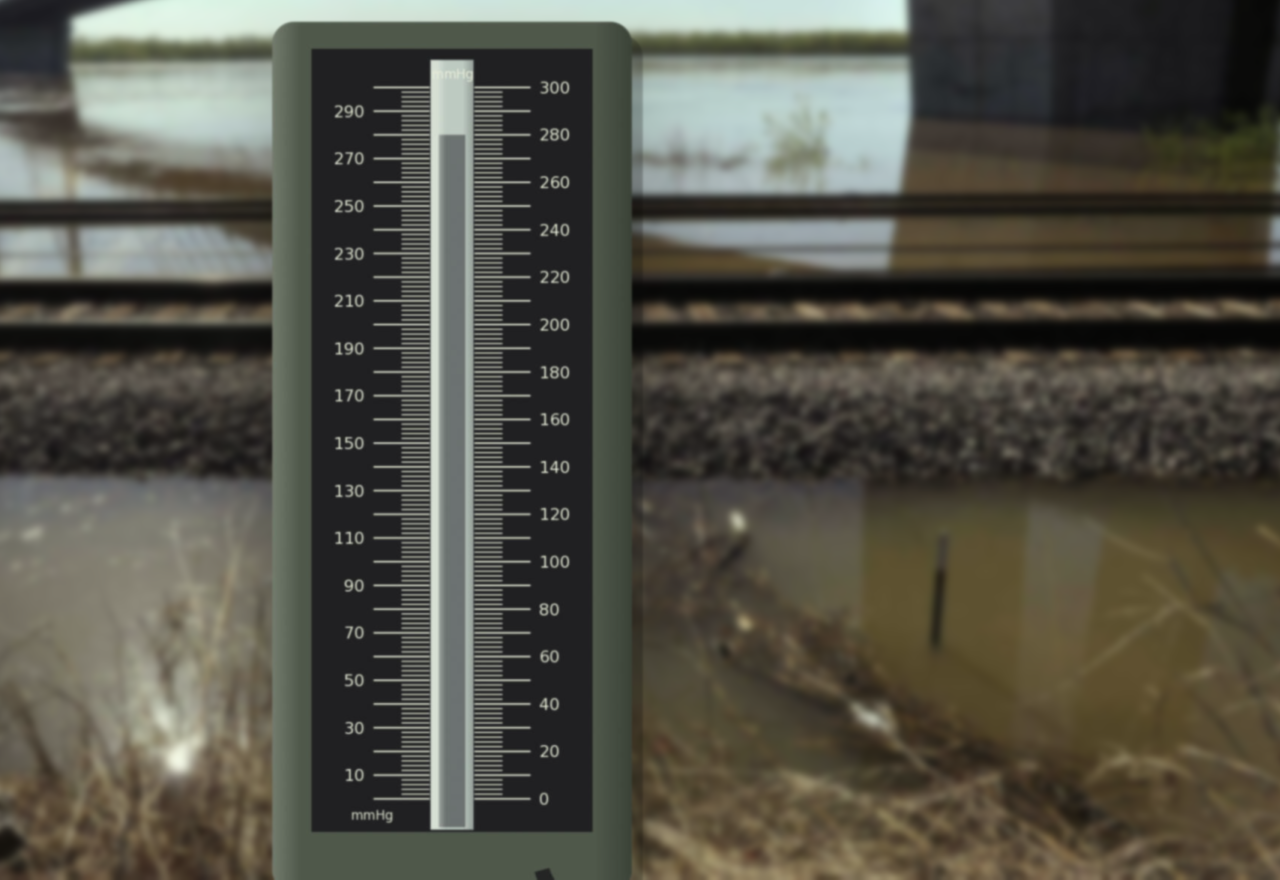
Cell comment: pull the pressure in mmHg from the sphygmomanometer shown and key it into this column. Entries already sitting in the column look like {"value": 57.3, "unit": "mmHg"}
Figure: {"value": 280, "unit": "mmHg"}
